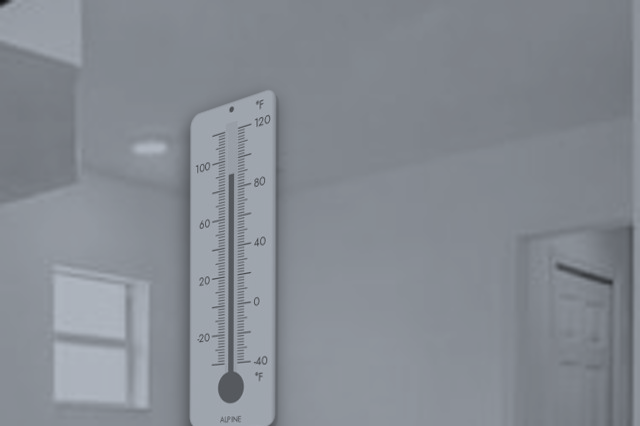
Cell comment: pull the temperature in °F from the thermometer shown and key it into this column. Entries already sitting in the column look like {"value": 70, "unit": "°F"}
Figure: {"value": 90, "unit": "°F"}
